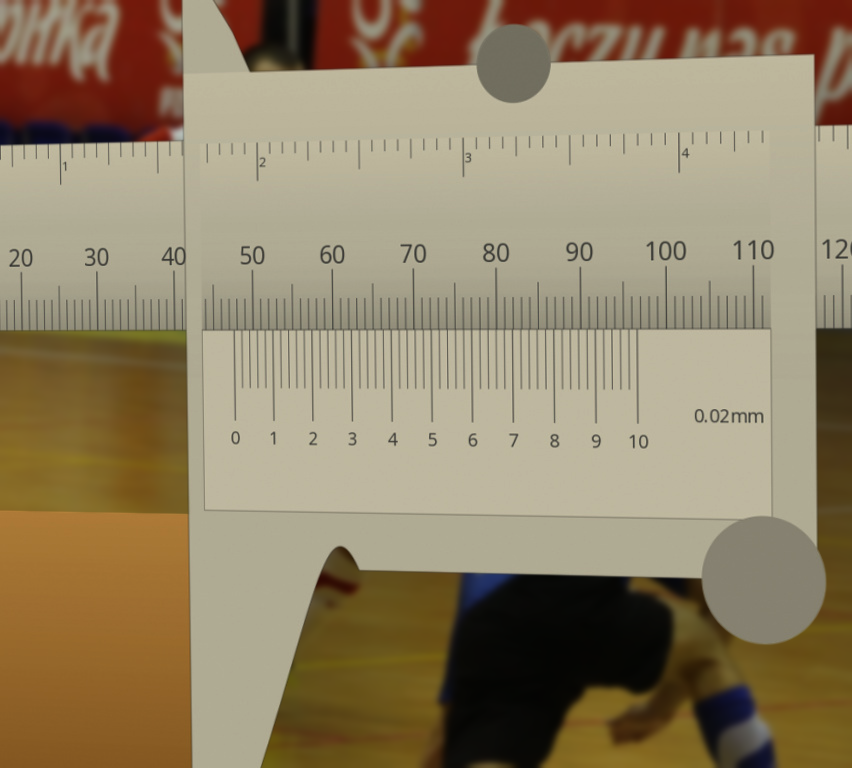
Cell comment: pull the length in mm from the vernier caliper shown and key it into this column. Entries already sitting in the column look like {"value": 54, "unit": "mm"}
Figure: {"value": 47.6, "unit": "mm"}
